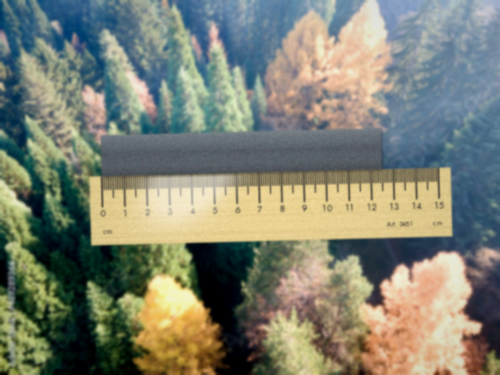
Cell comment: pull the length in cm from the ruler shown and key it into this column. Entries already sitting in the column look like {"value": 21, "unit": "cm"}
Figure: {"value": 12.5, "unit": "cm"}
